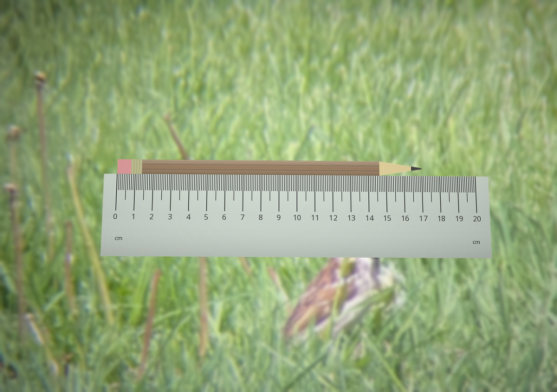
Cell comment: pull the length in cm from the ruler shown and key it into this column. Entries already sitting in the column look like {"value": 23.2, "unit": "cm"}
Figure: {"value": 17, "unit": "cm"}
